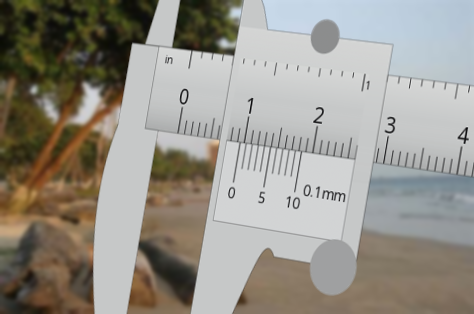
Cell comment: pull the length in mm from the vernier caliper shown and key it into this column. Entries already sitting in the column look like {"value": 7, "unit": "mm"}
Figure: {"value": 9.4, "unit": "mm"}
